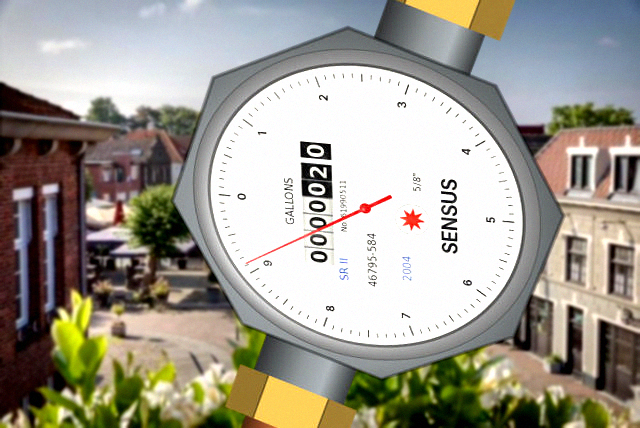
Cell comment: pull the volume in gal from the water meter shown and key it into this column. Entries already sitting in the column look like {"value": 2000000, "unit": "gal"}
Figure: {"value": 19.1, "unit": "gal"}
